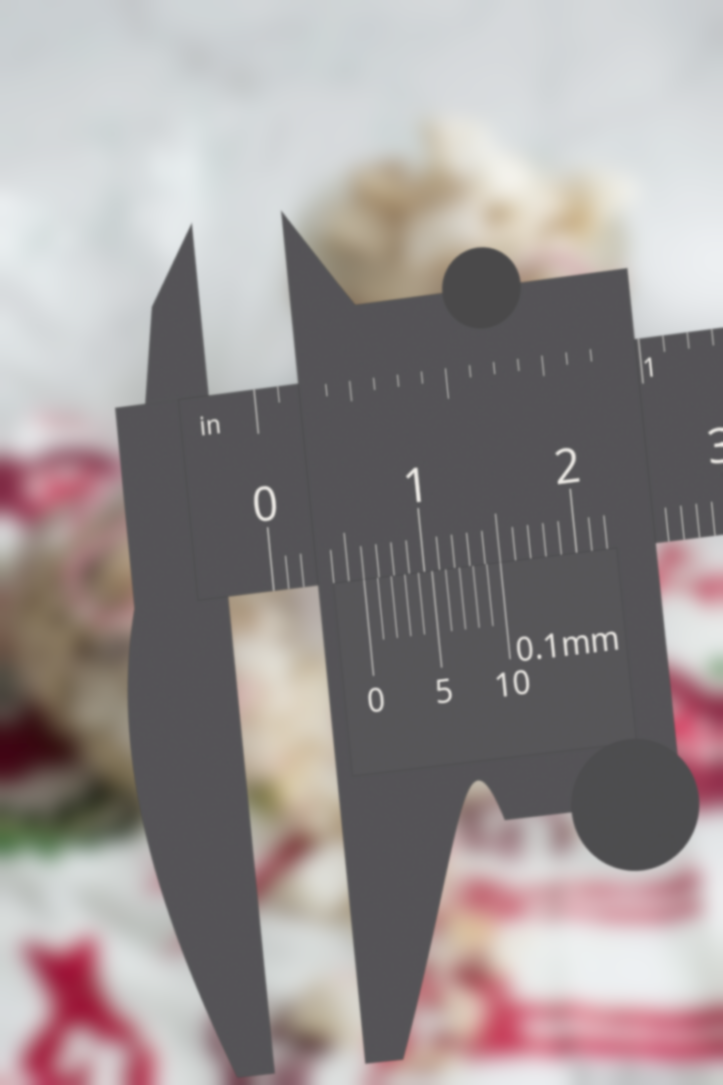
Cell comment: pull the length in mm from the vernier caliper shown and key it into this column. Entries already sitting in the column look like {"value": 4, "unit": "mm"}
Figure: {"value": 6.0, "unit": "mm"}
